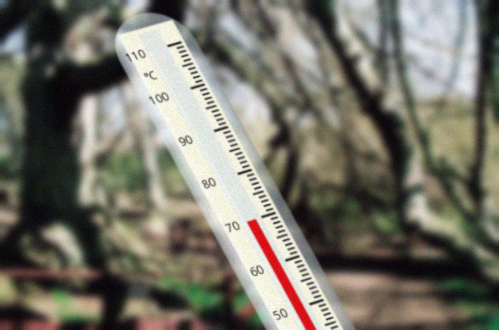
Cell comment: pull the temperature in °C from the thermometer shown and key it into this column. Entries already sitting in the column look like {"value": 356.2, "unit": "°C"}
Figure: {"value": 70, "unit": "°C"}
